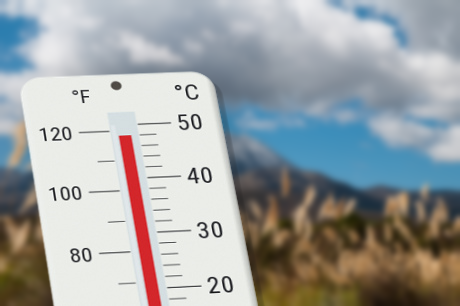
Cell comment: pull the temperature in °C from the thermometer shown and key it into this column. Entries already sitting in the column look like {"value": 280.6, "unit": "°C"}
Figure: {"value": 48, "unit": "°C"}
